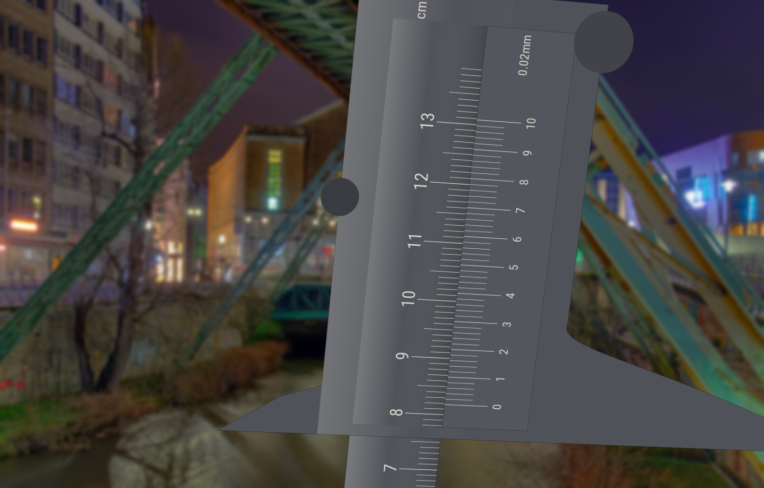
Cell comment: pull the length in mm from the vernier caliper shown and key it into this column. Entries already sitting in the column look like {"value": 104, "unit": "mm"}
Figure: {"value": 81.8, "unit": "mm"}
